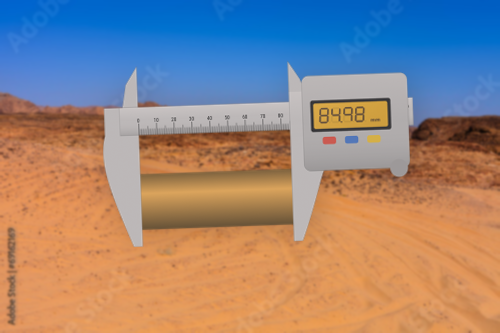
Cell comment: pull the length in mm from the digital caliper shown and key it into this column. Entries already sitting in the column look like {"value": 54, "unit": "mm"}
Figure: {"value": 84.98, "unit": "mm"}
